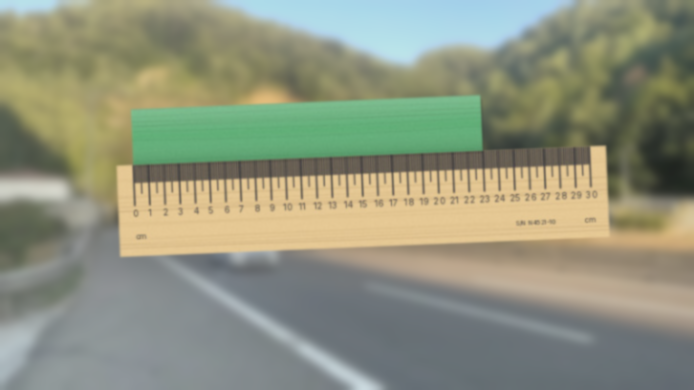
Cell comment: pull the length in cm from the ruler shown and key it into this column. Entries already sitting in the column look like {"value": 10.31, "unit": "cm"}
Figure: {"value": 23, "unit": "cm"}
